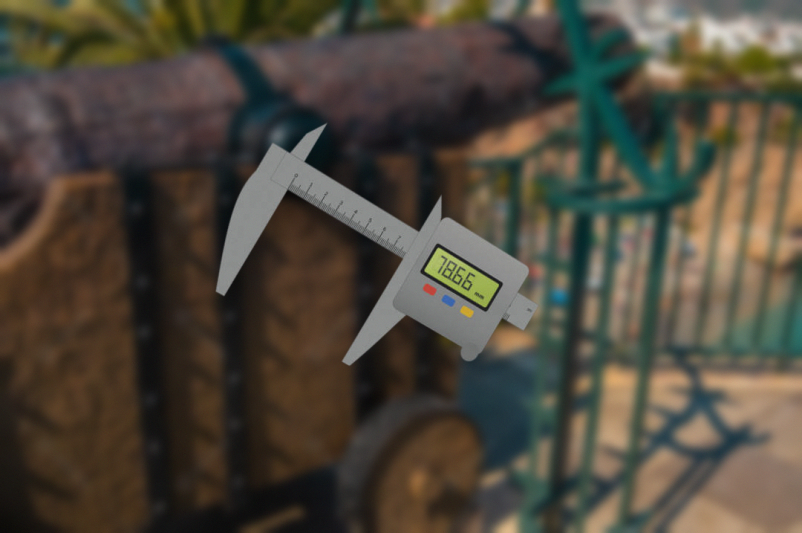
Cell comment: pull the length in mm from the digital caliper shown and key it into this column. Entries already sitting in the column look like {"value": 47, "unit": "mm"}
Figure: {"value": 78.66, "unit": "mm"}
